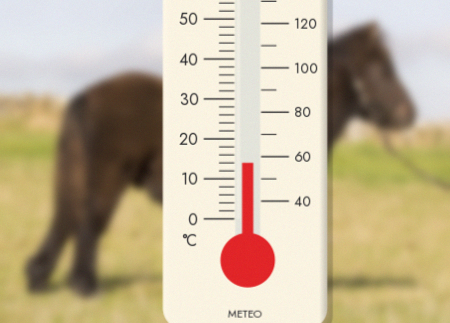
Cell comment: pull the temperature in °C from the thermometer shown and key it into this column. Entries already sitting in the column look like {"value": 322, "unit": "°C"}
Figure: {"value": 14, "unit": "°C"}
